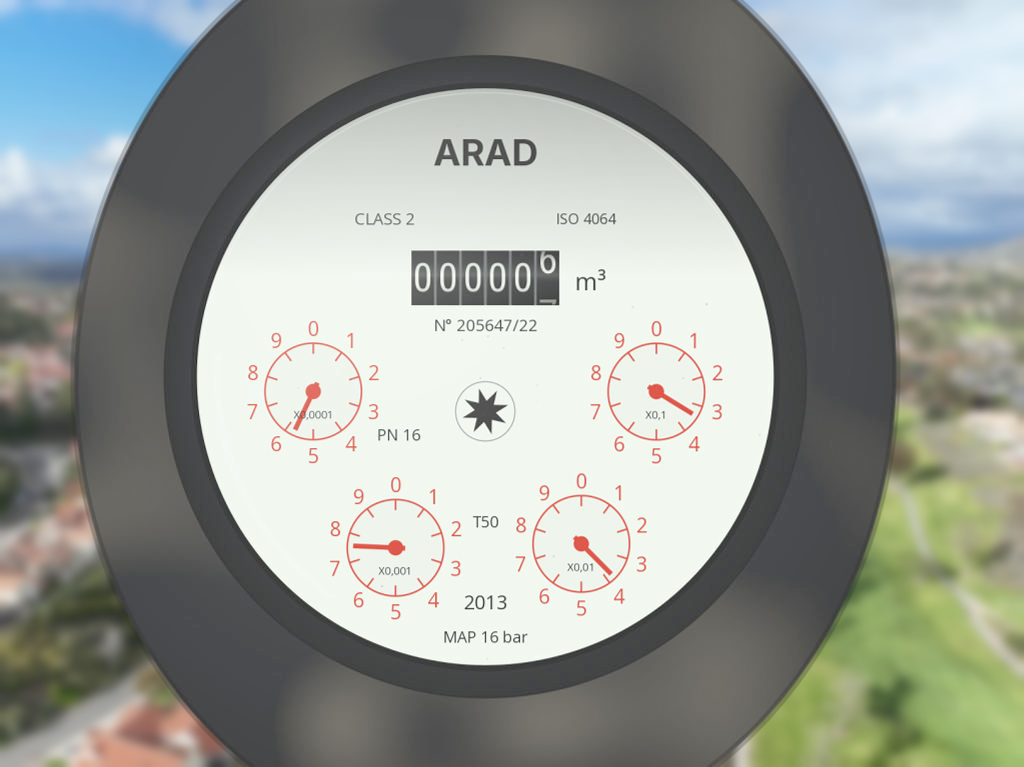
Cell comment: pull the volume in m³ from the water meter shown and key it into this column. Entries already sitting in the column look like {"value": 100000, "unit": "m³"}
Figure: {"value": 6.3375, "unit": "m³"}
